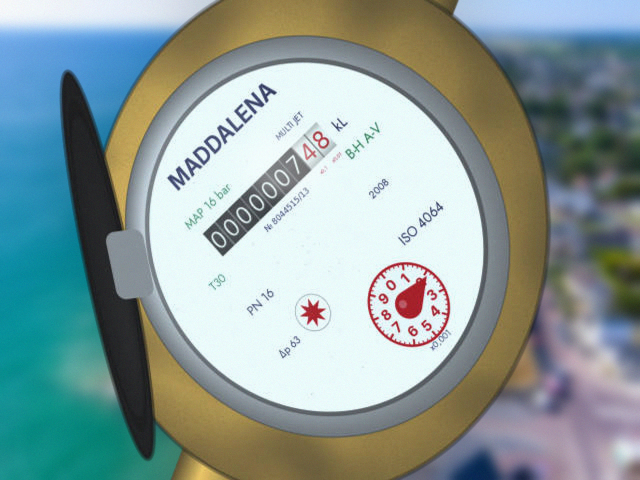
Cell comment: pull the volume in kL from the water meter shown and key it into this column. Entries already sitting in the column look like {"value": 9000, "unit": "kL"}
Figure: {"value": 7.482, "unit": "kL"}
